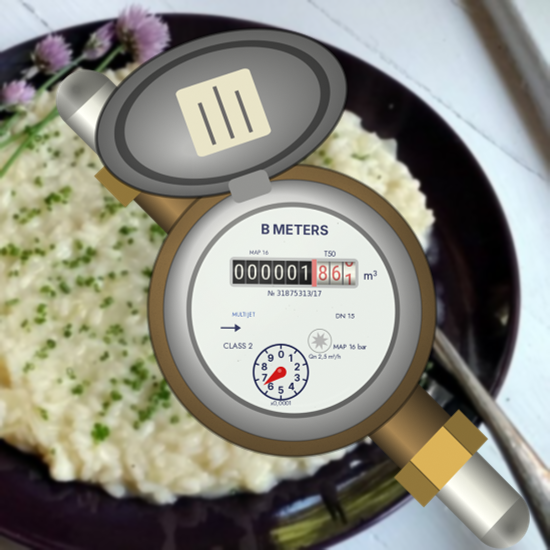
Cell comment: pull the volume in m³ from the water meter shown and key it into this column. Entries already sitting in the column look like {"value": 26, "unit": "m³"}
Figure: {"value": 1.8606, "unit": "m³"}
